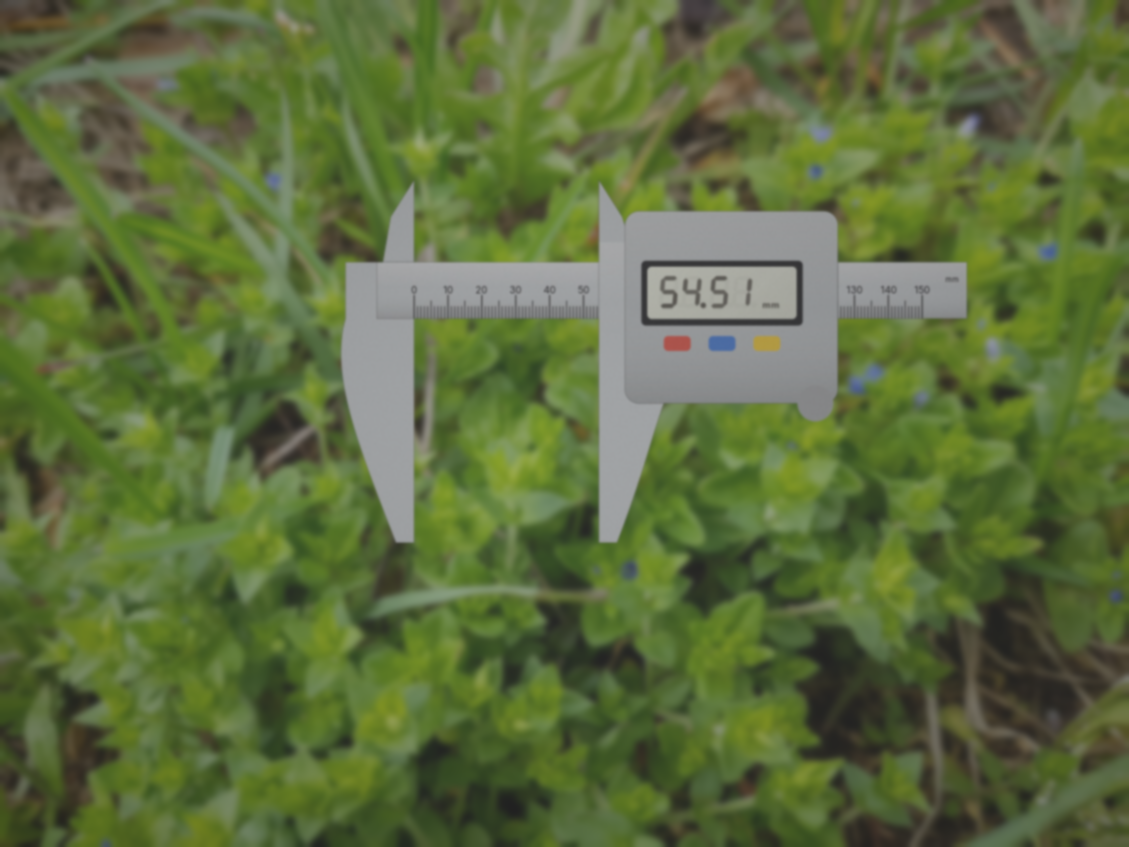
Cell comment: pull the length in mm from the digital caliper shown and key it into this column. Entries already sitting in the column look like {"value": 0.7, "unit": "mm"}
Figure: {"value": 54.51, "unit": "mm"}
